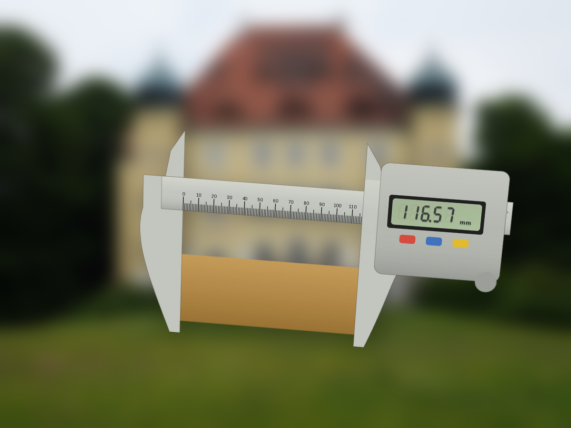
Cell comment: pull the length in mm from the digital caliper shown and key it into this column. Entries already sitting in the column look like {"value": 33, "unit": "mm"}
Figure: {"value": 116.57, "unit": "mm"}
